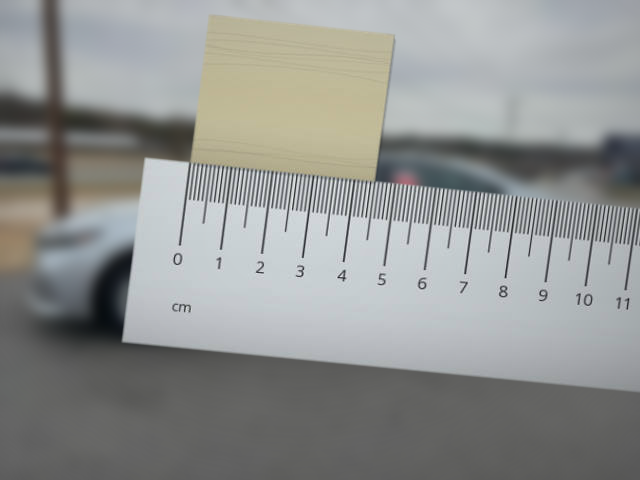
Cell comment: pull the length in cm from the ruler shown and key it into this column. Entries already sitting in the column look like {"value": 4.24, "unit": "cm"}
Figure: {"value": 4.5, "unit": "cm"}
